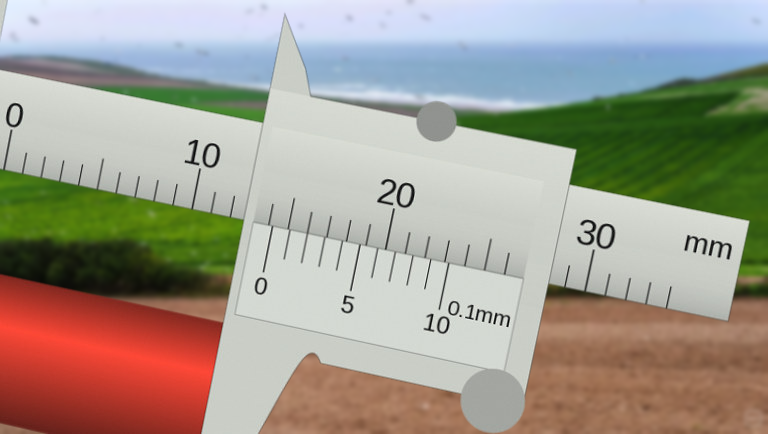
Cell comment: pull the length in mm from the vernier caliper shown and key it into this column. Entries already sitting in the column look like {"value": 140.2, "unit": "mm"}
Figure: {"value": 14.2, "unit": "mm"}
